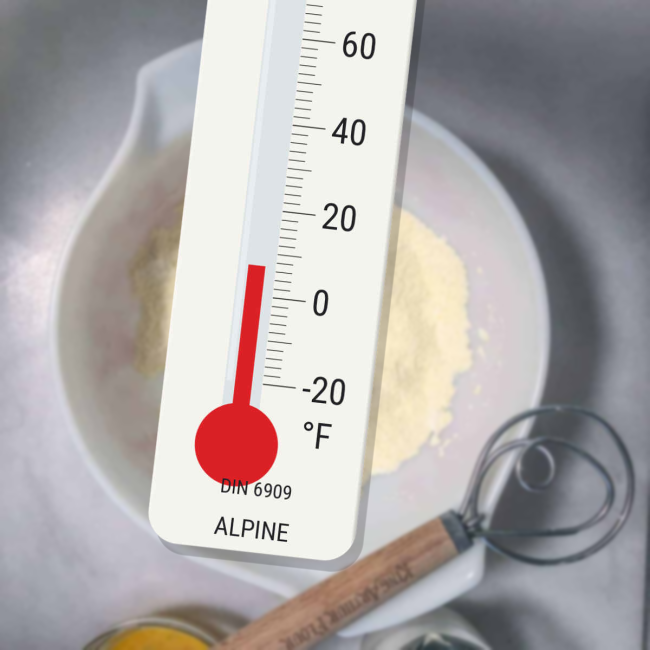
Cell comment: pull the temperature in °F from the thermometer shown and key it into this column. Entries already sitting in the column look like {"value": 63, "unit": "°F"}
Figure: {"value": 7, "unit": "°F"}
